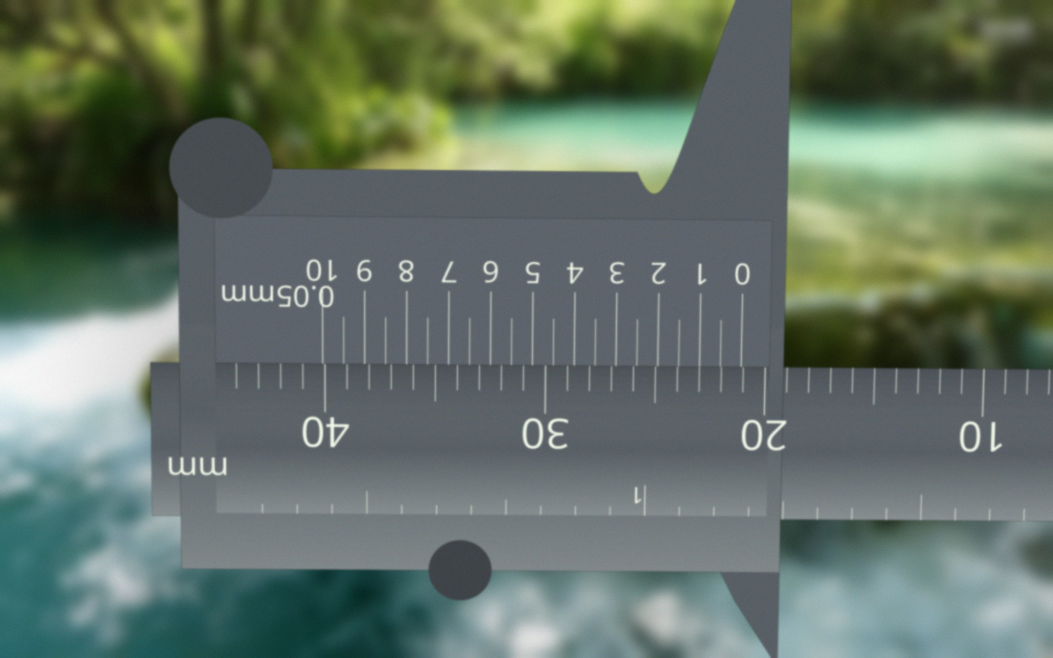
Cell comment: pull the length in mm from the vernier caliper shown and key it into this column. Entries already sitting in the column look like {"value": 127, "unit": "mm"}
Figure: {"value": 21.1, "unit": "mm"}
